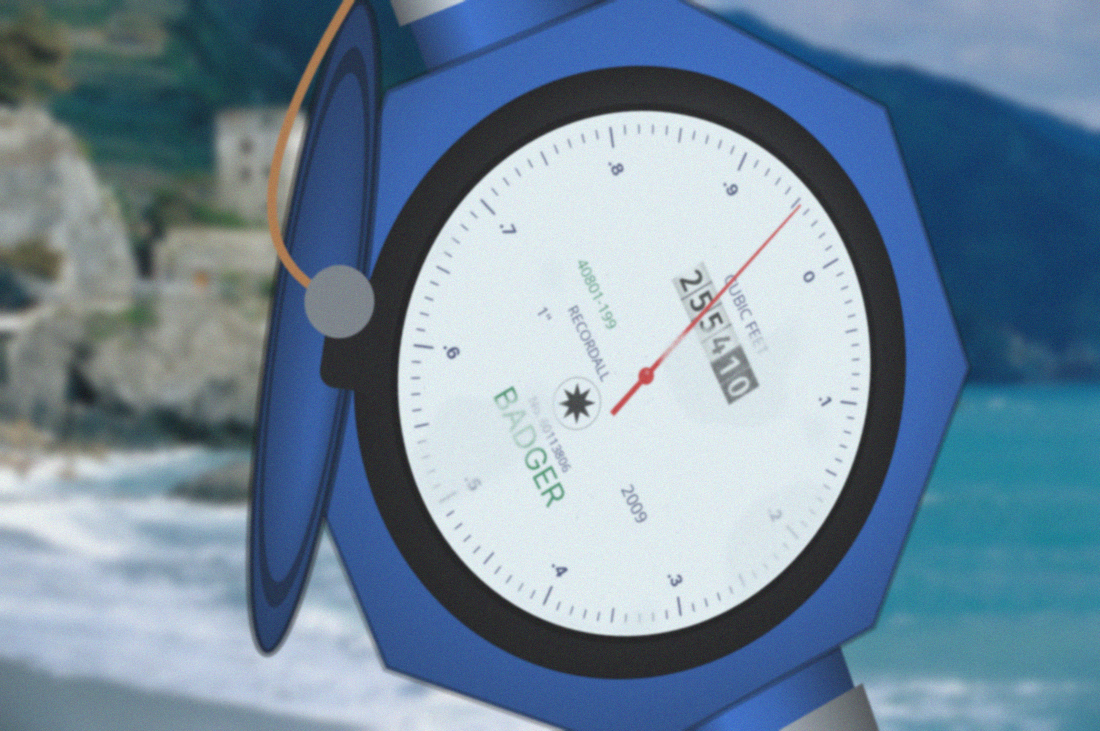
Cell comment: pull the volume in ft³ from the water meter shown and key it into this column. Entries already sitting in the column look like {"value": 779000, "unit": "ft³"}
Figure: {"value": 255409.95, "unit": "ft³"}
